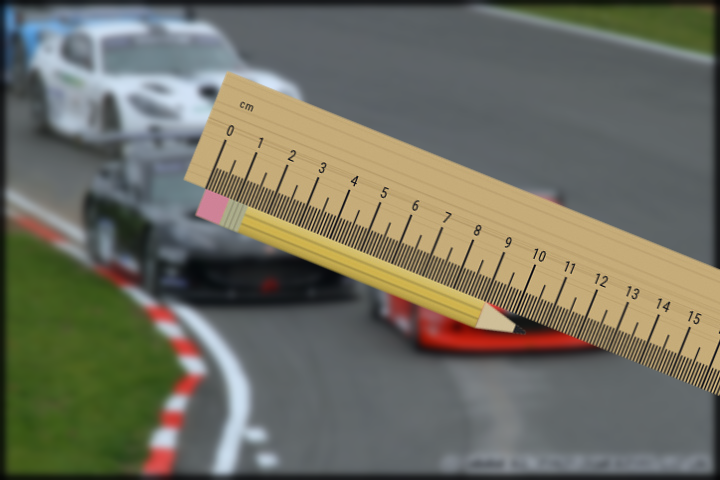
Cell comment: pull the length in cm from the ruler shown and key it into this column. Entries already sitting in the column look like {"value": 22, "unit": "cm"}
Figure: {"value": 10.5, "unit": "cm"}
